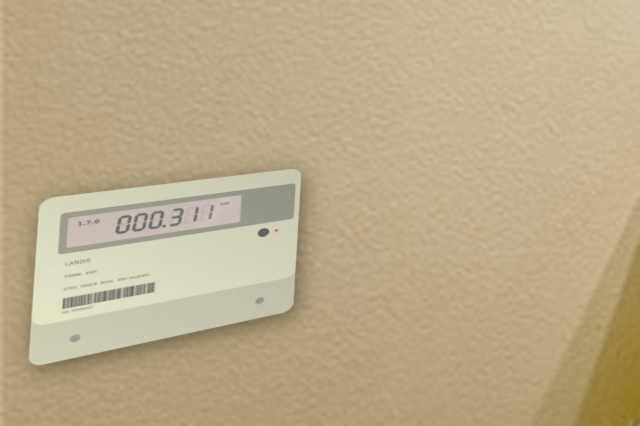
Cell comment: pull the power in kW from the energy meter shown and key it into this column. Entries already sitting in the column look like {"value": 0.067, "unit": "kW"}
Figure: {"value": 0.311, "unit": "kW"}
